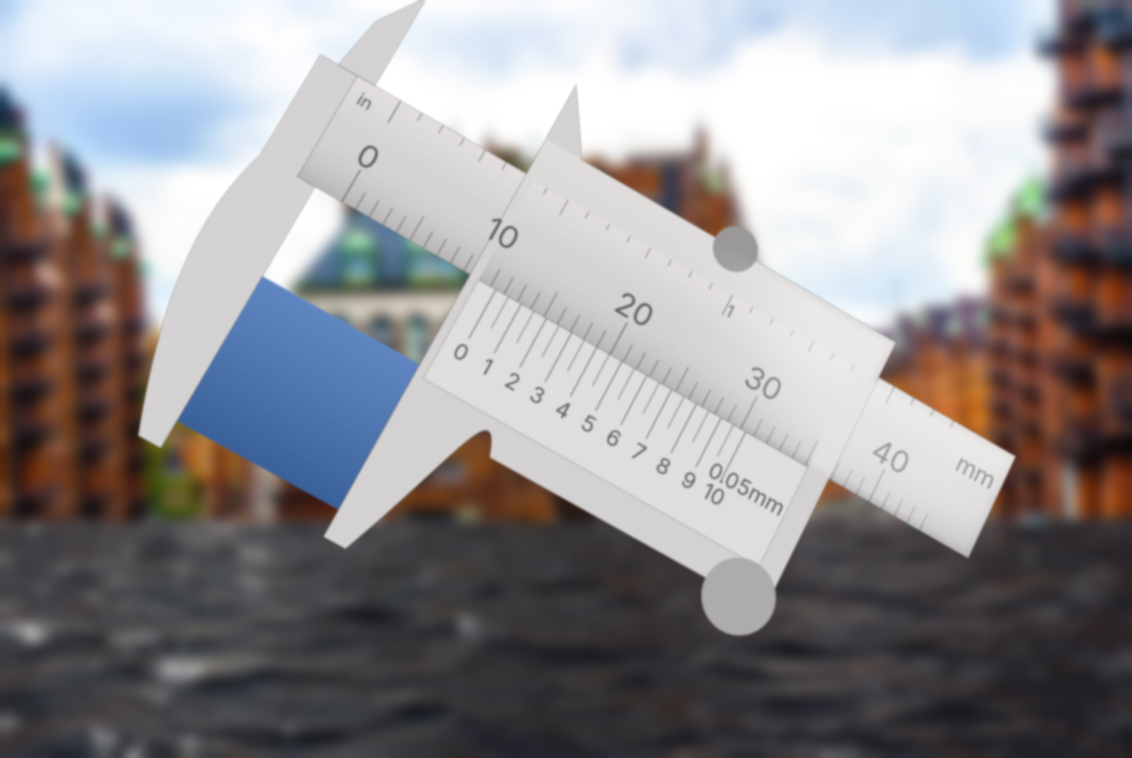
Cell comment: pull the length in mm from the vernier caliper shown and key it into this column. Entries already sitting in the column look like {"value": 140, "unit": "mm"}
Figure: {"value": 11.4, "unit": "mm"}
